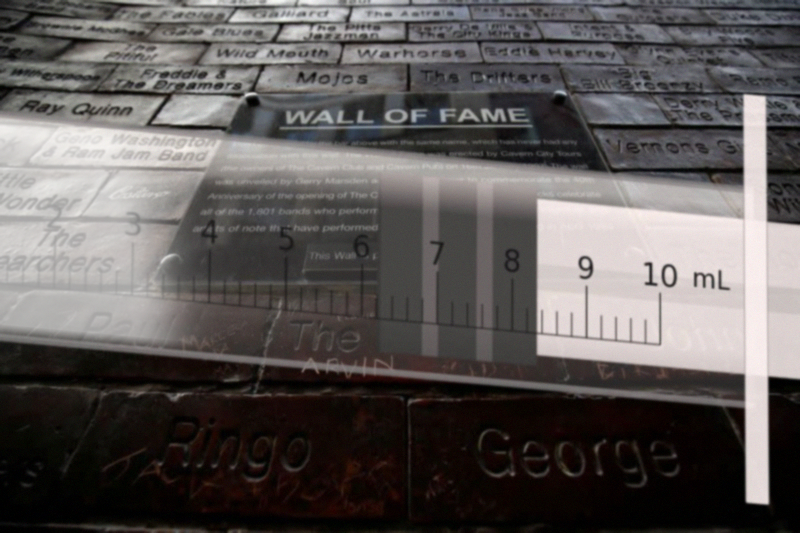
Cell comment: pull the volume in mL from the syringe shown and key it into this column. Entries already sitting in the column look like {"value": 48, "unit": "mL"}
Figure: {"value": 6.2, "unit": "mL"}
